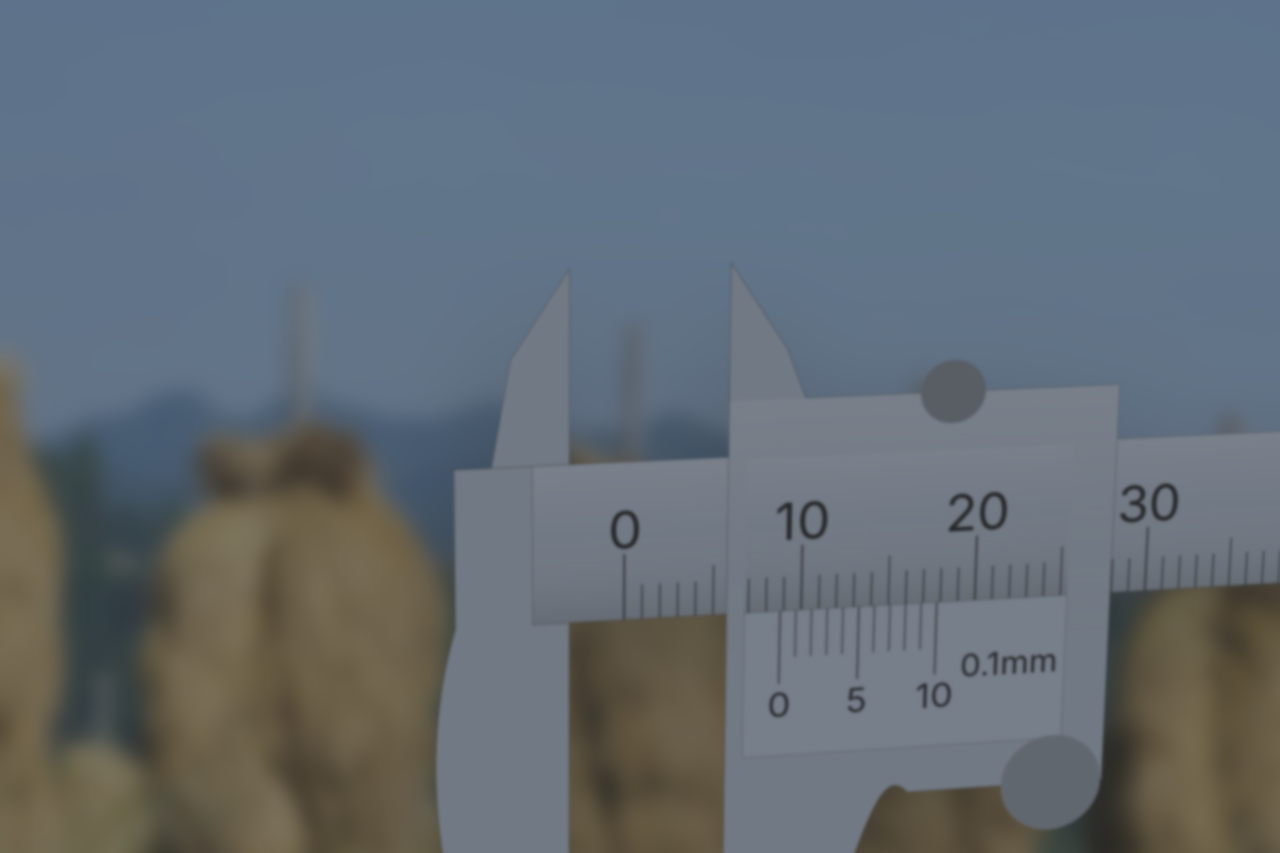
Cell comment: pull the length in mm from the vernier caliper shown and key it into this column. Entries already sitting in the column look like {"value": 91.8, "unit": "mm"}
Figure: {"value": 8.8, "unit": "mm"}
